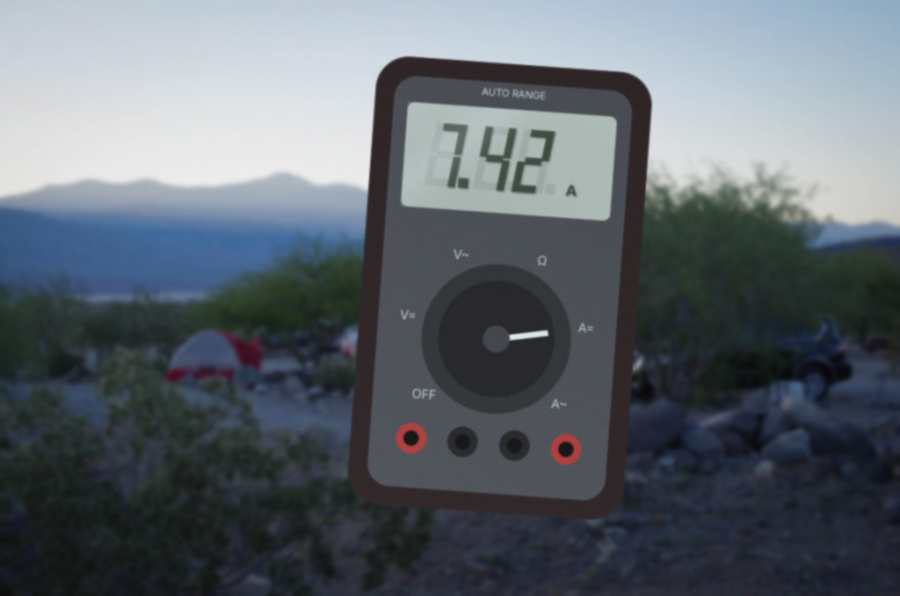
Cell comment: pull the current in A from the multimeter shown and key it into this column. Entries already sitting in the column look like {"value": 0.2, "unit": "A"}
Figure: {"value": 7.42, "unit": "A"}
